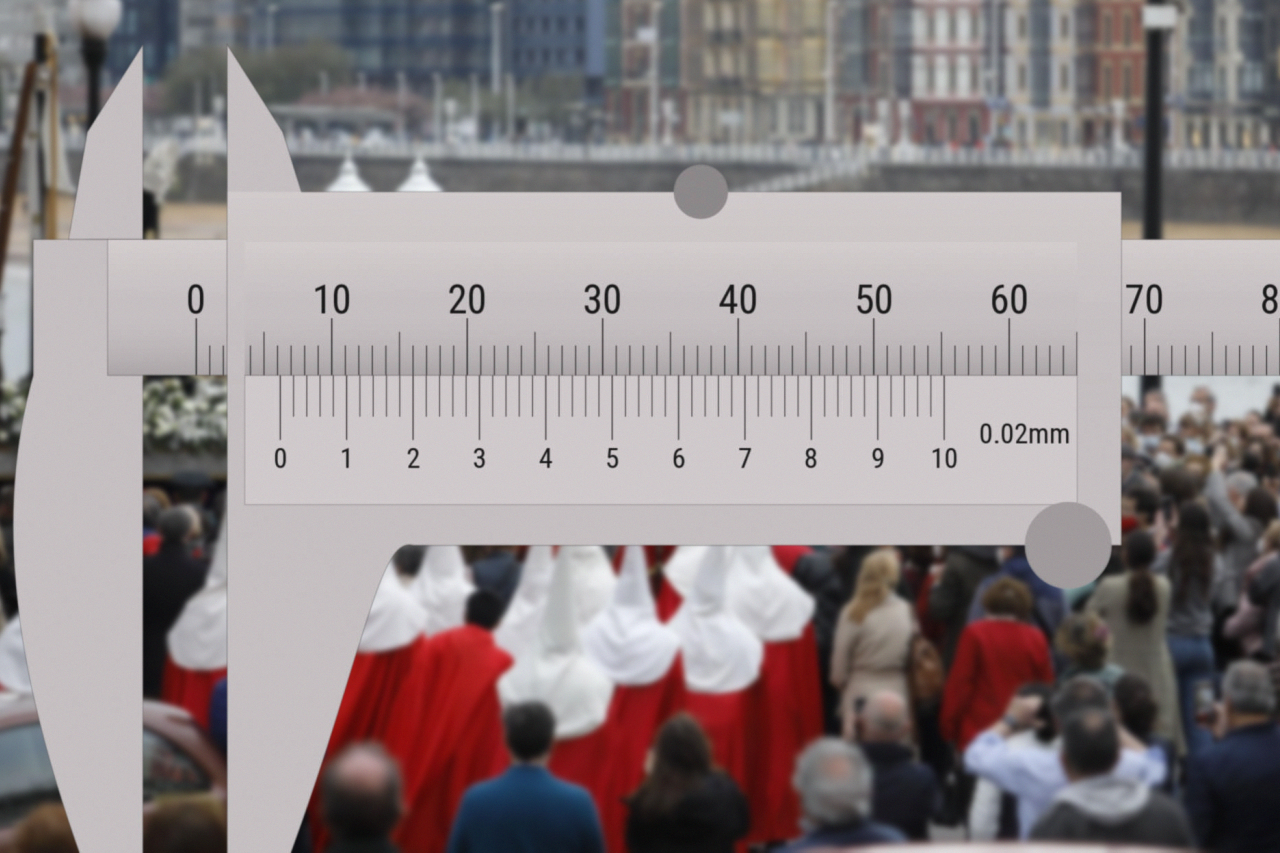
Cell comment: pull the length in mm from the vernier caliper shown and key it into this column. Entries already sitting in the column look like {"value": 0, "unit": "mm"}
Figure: {"value": 6.2, "unit": "mm"}
